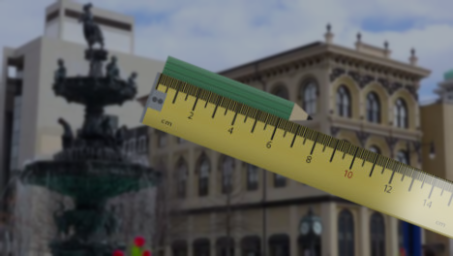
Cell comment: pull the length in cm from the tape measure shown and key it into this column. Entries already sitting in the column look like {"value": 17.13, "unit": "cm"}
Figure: {"value": 7.5, "unit": "cm"}
